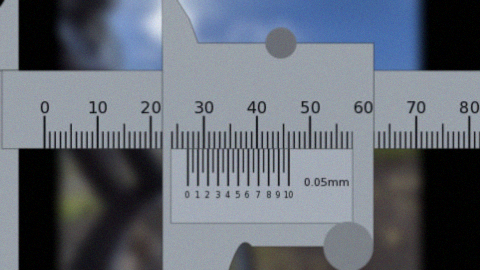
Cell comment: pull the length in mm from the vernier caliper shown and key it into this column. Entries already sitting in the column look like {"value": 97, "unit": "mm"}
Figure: {"value": 27.0, "unit": "mm"}
